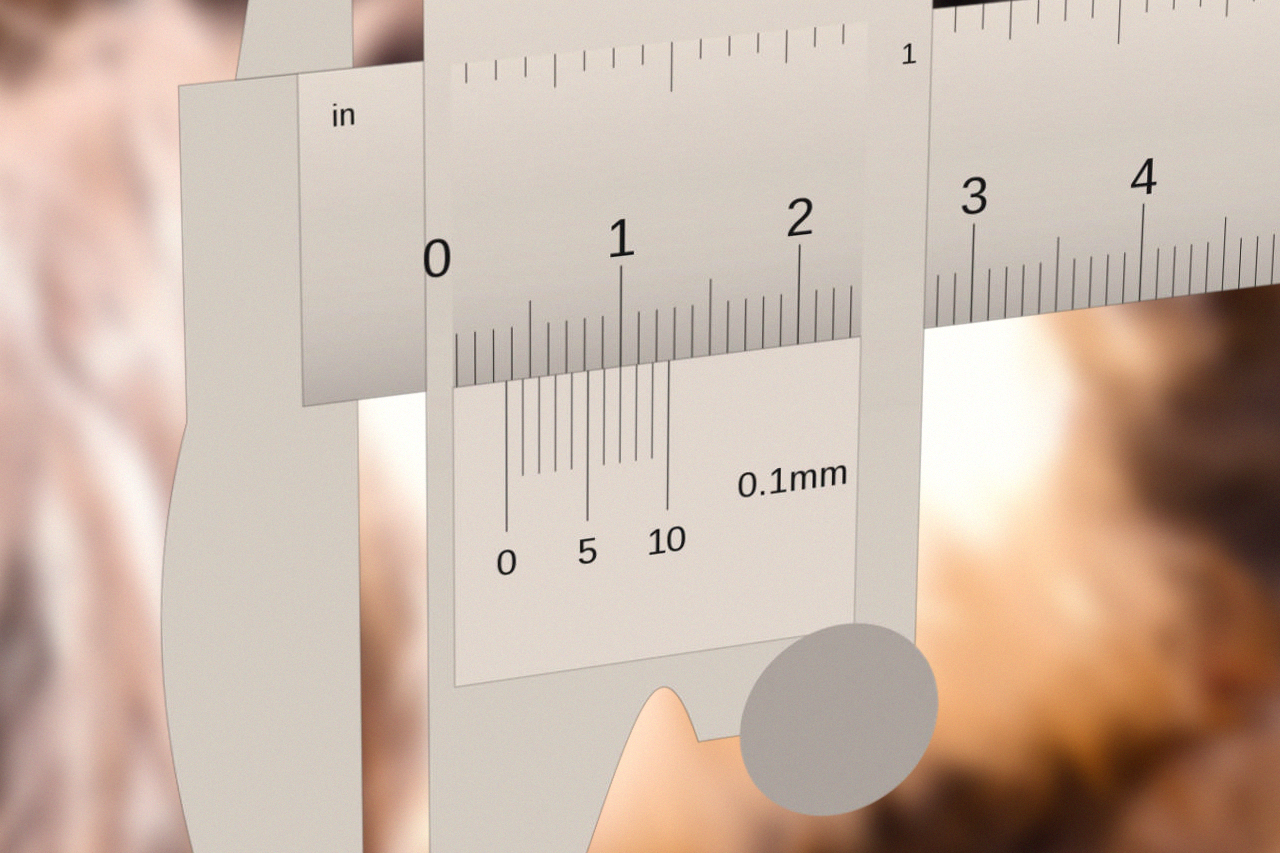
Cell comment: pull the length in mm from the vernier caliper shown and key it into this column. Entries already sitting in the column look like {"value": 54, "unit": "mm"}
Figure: {"value": 3.7, "unit": "mm"}
